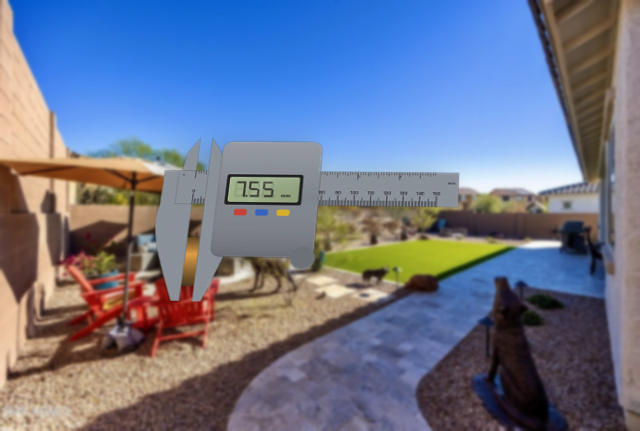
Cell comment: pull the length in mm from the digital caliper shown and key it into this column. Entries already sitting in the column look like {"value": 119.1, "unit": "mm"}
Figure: {"value": 7.55, "unit": "mm"}
